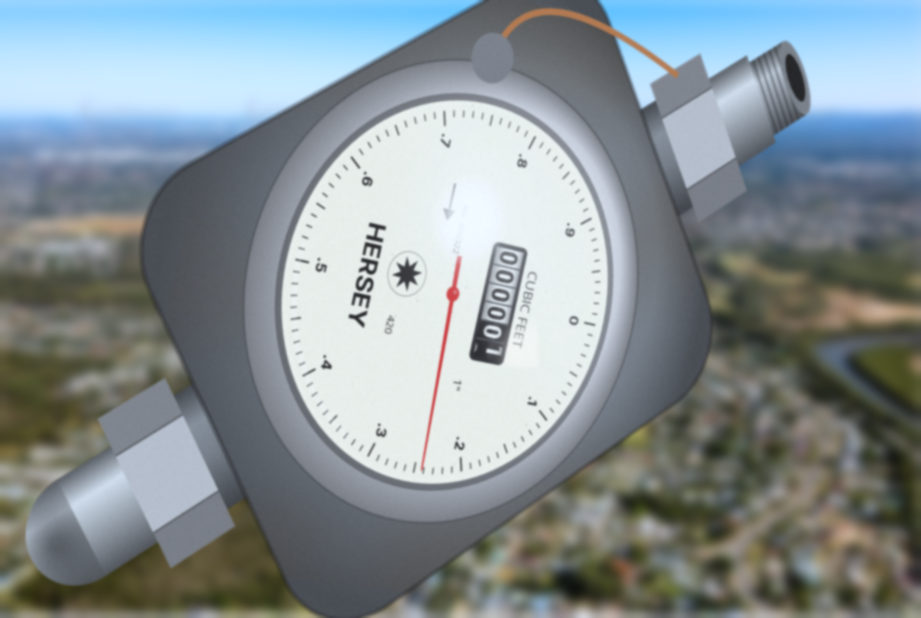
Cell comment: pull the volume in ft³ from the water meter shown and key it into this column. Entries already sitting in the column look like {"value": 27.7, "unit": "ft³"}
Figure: {"value": 1.24, "unit": "ft³"}
